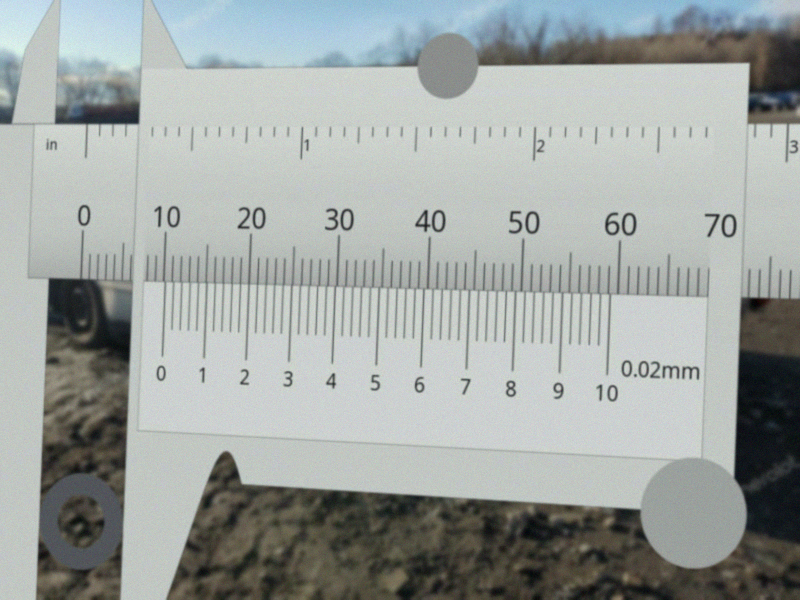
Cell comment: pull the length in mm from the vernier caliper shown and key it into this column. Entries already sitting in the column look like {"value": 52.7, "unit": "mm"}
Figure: {"value": 10.2, "unit": "mm"}
